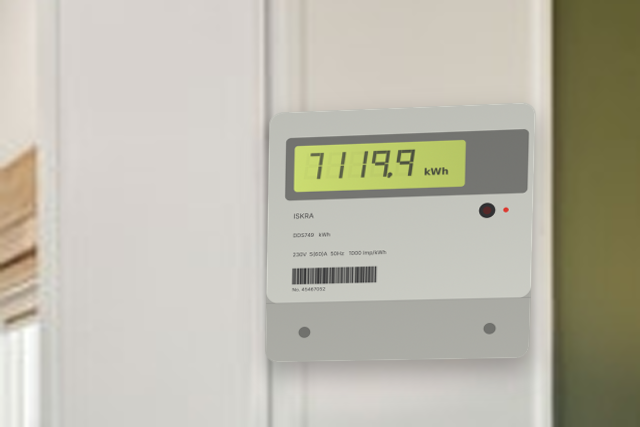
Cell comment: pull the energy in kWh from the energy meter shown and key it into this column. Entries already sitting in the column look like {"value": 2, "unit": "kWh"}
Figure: {"value": 7119.9, "unit": "kWh"}
